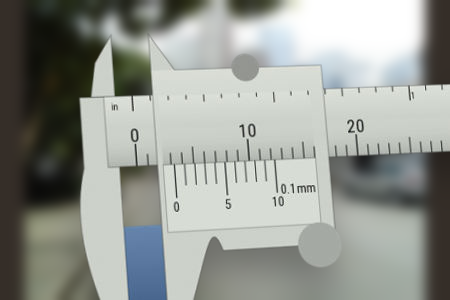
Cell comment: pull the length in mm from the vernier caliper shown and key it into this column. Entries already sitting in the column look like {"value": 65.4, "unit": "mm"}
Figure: {"value": 3.3, "unit": "mm"}
